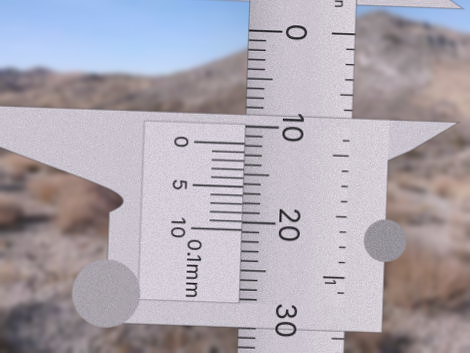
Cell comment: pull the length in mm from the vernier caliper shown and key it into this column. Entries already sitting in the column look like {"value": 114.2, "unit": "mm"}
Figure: {"value": 11.8, "unit": "mm"}
